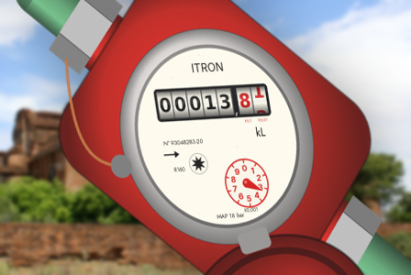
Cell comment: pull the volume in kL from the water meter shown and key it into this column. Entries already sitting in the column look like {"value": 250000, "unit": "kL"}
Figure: {"value": 13.813, "unit": "kL"}
